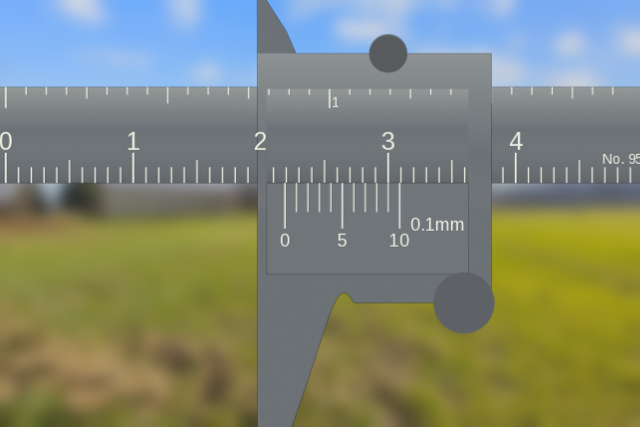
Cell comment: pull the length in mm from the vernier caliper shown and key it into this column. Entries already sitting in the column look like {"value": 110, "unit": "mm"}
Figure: {"value": 21.9, "unit": "mm"}
